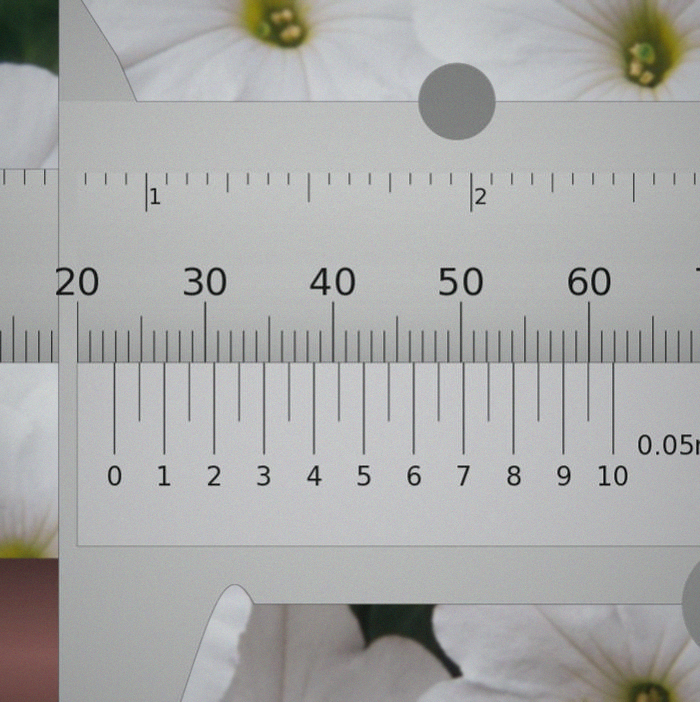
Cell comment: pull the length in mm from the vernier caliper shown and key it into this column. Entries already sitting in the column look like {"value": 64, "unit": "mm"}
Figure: {"value": 22.9, "unit": "mm"}
